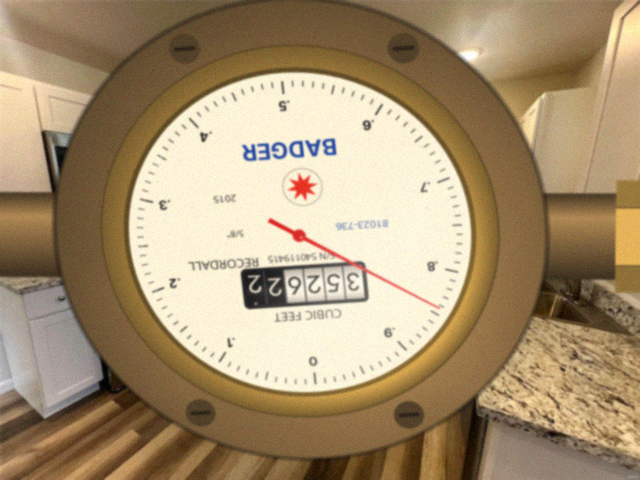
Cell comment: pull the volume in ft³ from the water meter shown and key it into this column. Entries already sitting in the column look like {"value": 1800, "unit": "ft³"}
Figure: {"value": 352621.84, "unit": "ft³"}
